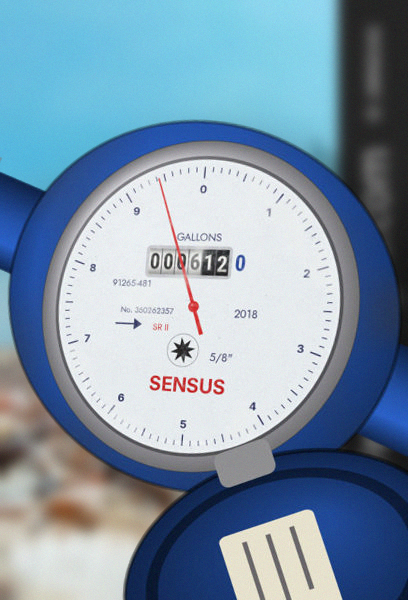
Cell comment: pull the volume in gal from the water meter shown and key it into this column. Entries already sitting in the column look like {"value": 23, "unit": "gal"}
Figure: {"value": 6119.4, "unit": "gal"}
